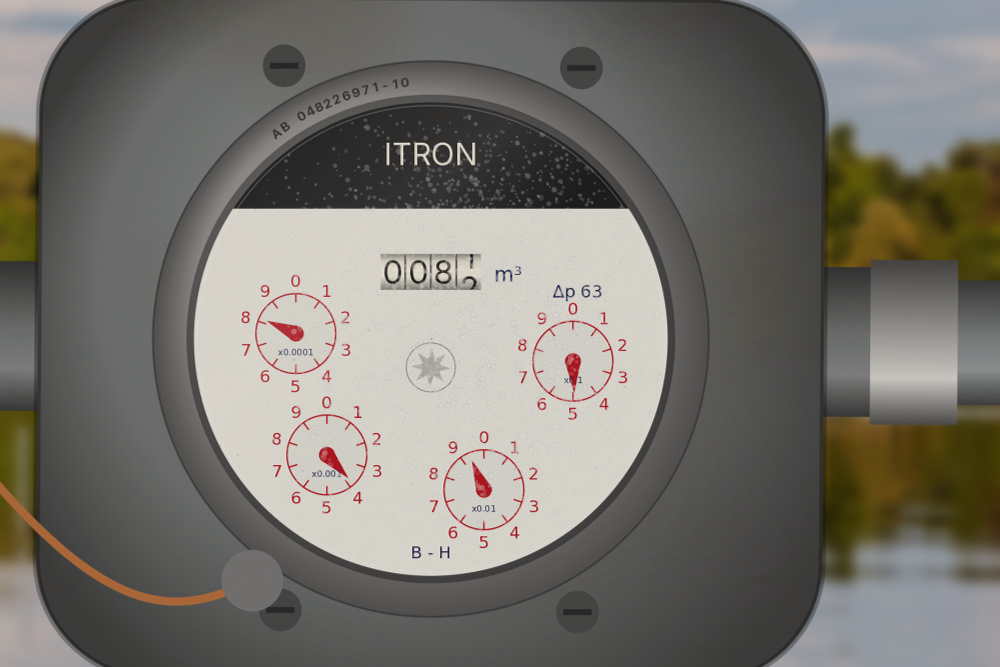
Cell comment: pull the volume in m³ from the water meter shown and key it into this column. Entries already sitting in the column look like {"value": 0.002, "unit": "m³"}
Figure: {"value": 81.4938, "unit": "m³"}
